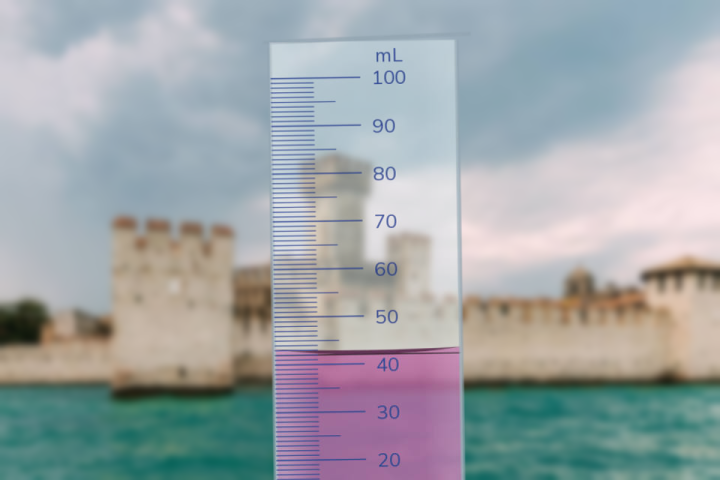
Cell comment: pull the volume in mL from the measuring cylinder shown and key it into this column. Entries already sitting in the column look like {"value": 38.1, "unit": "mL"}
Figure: {"value": 42, "unit": "mL"}
